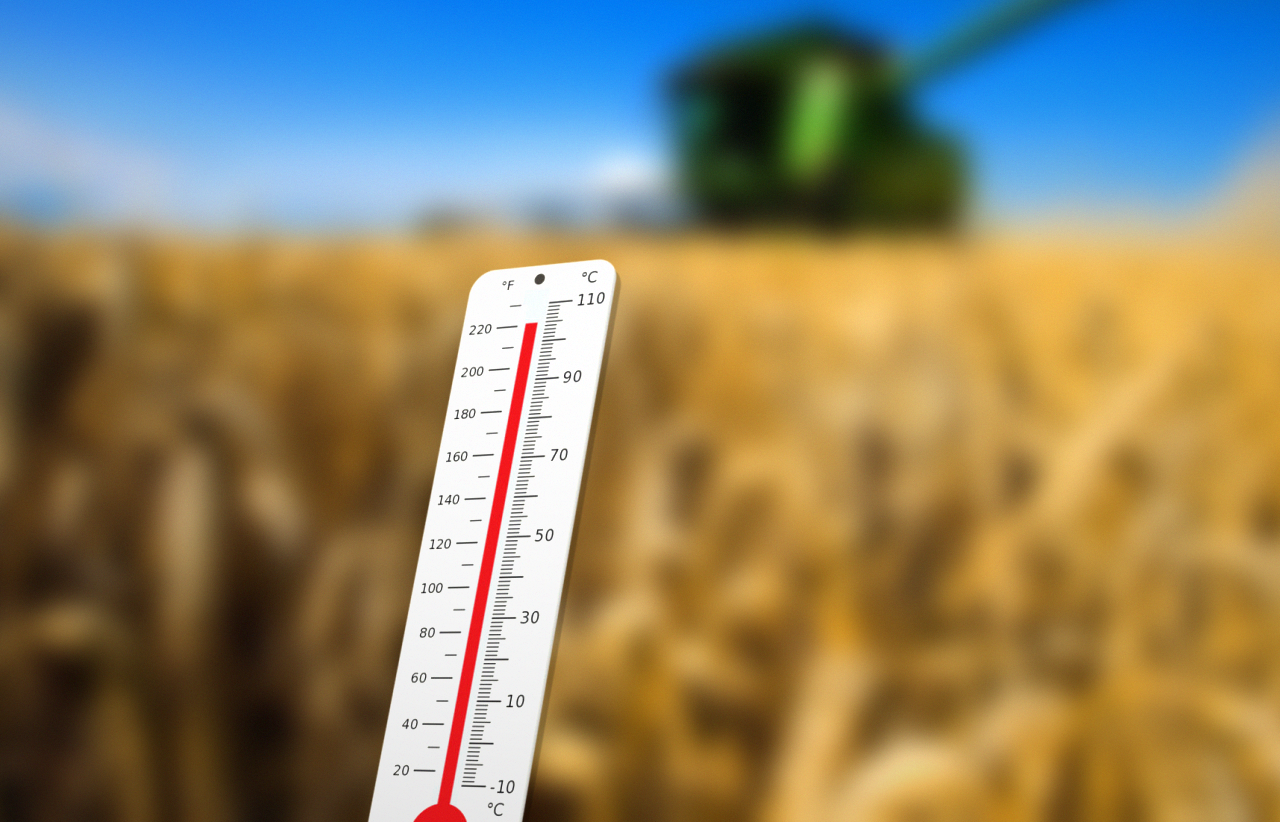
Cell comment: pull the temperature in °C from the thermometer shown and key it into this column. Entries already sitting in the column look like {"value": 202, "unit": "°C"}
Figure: {"value": 105, "unit": "°C"}
